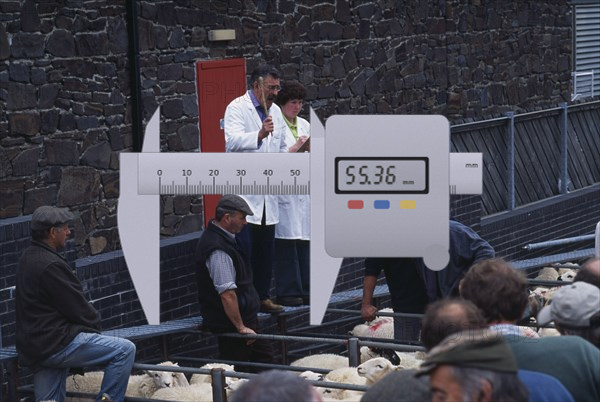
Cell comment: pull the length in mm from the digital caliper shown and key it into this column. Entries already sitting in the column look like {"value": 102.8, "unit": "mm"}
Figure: {"value": 55.36, "unit": "mm"}
